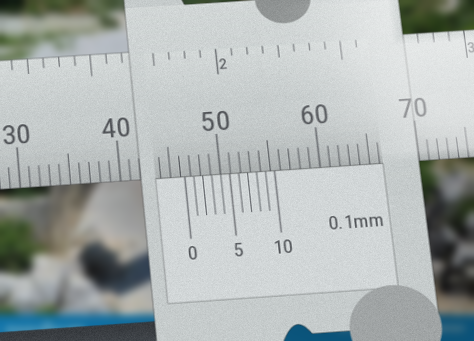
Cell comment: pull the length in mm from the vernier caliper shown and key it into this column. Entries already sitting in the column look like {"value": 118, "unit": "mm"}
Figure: {"value": 46.4, "unit": "mm"}
